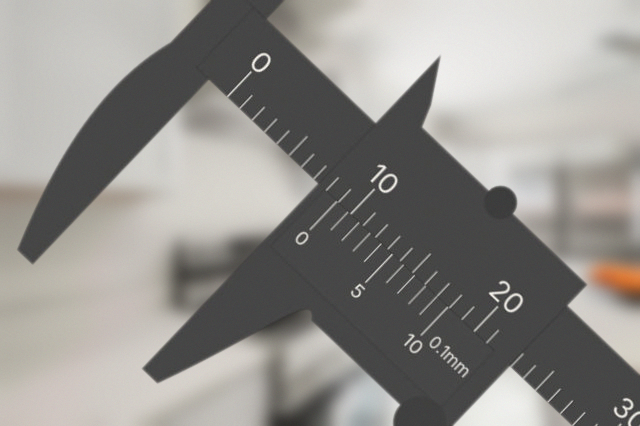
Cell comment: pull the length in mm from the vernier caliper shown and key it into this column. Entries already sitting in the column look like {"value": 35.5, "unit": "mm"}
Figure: {"value": 8.9, "unit": "mm"}
